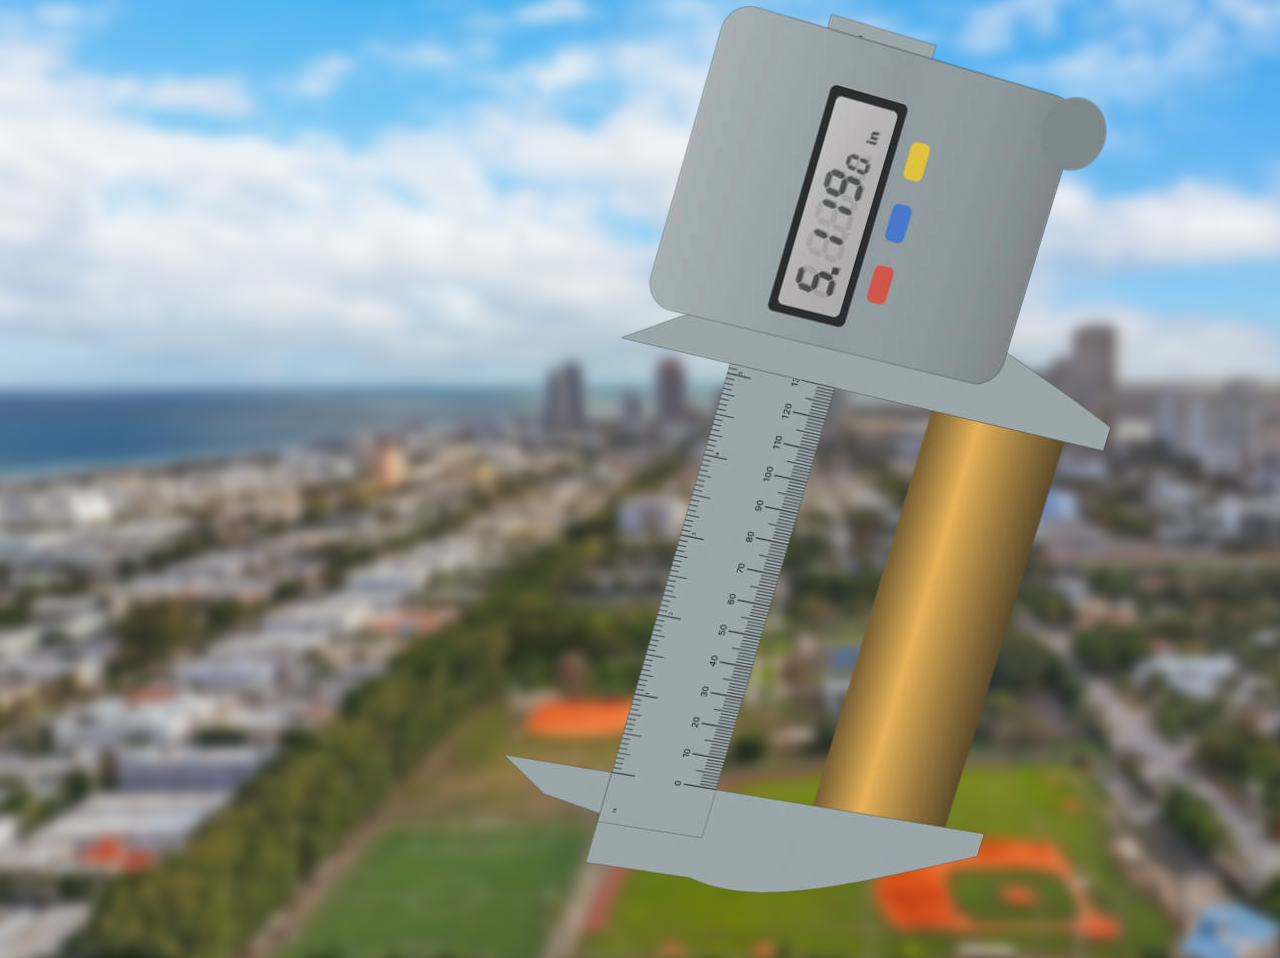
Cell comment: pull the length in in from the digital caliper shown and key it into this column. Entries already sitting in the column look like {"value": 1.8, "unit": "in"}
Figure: {"value": 5.1190, "unit": "in"}
